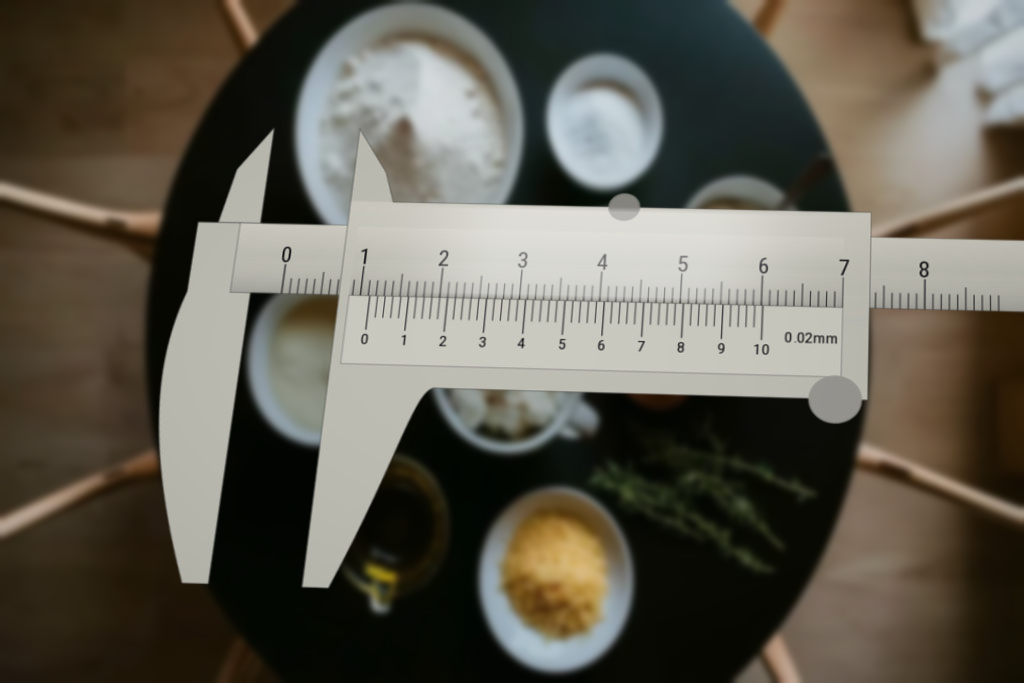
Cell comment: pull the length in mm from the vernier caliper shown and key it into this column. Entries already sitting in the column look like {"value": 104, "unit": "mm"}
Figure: {"value": 11.2, "unit": "mm"}
